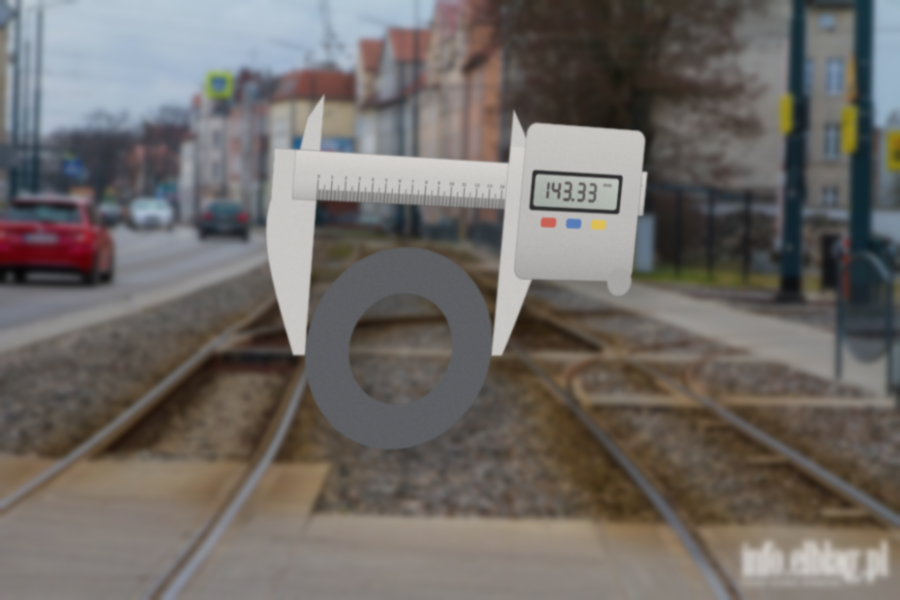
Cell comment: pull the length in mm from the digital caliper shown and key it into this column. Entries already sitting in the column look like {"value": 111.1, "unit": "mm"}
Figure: {"value": 143.33, "unit": "mm"}
